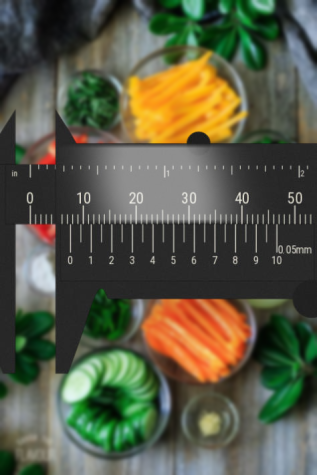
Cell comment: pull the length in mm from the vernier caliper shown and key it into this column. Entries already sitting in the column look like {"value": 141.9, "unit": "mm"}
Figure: {"value": 7.6, "unit": "mm"}
